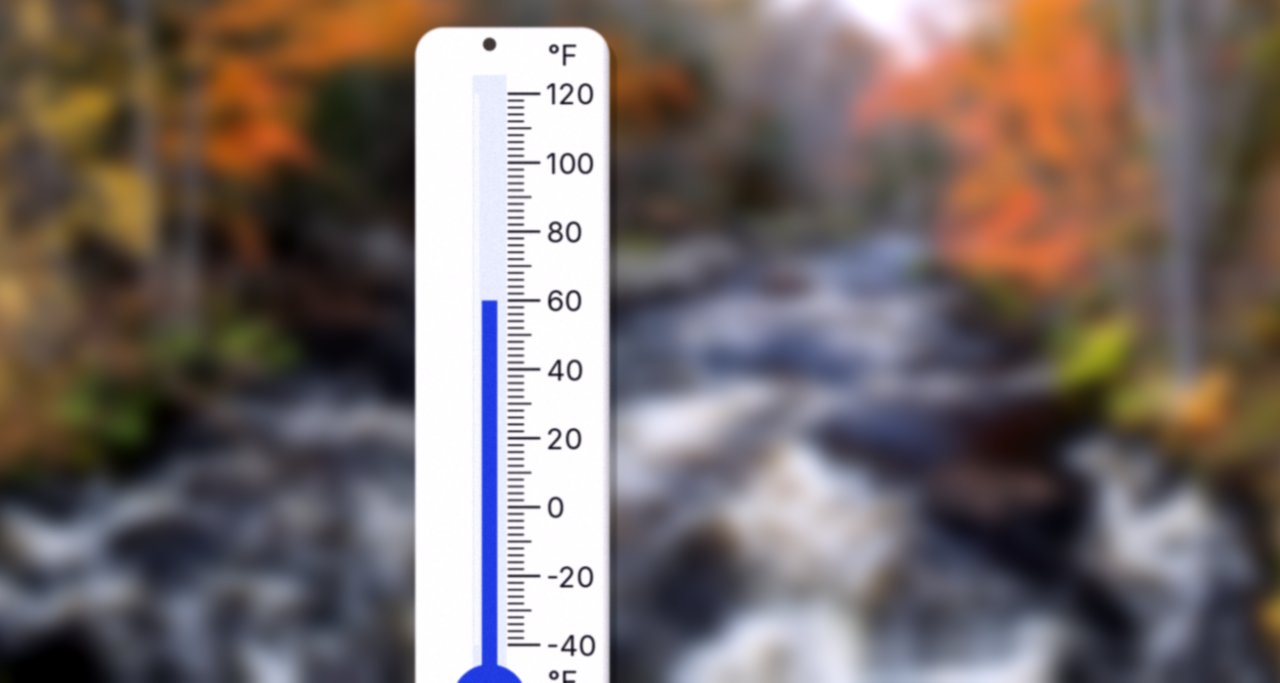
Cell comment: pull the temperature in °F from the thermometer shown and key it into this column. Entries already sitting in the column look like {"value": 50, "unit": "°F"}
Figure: {"value": 60, "unit": "°F"}
